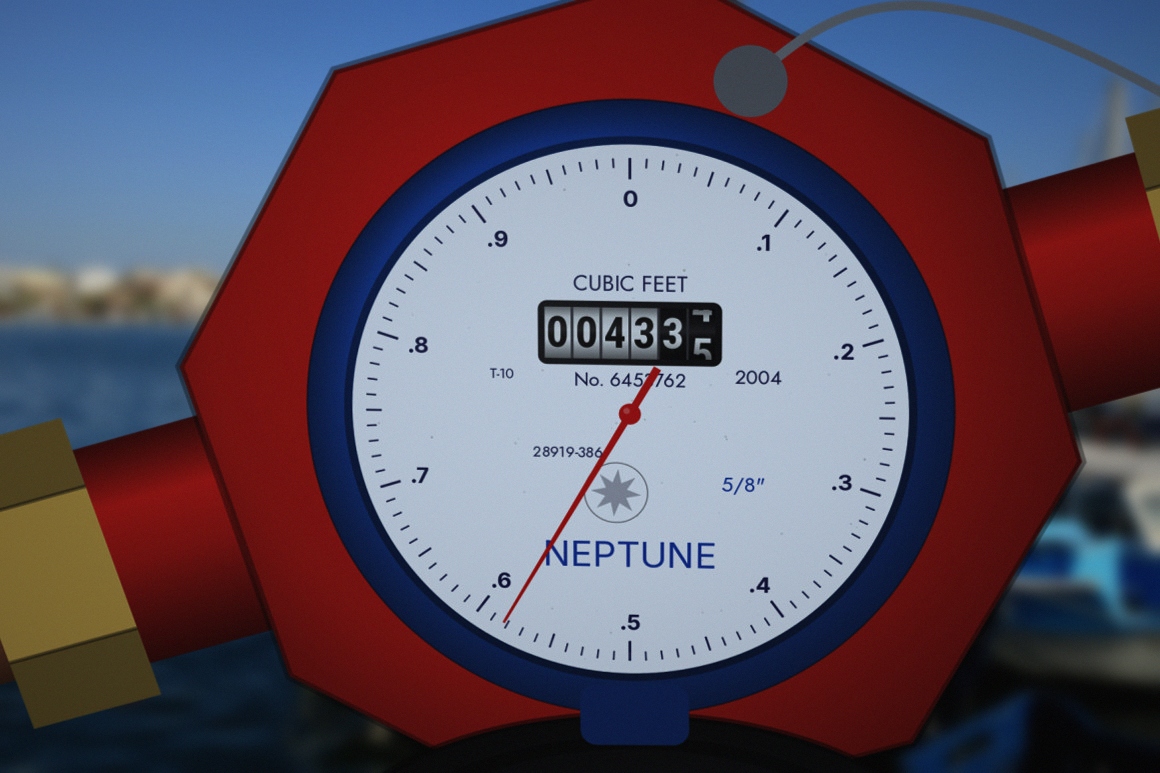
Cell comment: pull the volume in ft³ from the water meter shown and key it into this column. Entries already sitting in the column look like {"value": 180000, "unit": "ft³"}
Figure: {"value": 4334.58, "unit": "ft³"}
